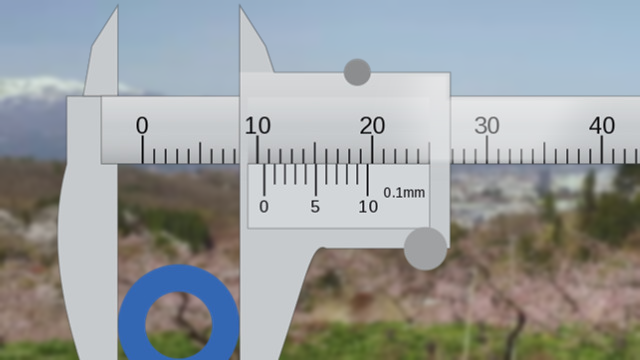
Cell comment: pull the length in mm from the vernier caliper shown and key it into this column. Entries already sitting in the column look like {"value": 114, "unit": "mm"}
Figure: {"value": 10.6, "unit": "mm"}
